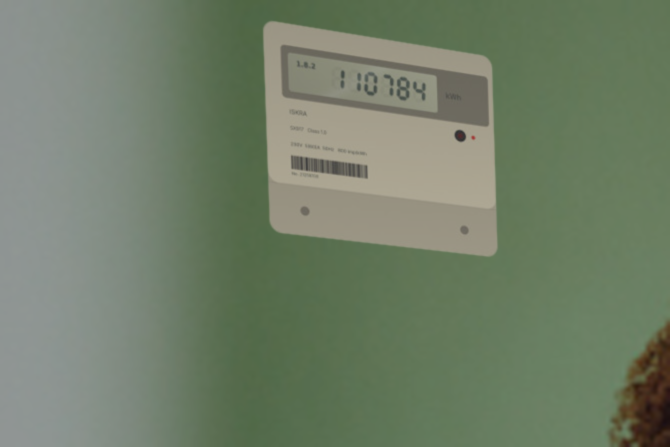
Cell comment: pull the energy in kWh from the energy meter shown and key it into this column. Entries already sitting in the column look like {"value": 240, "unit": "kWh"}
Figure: {"value": 110784, "unit": "kWh"}
